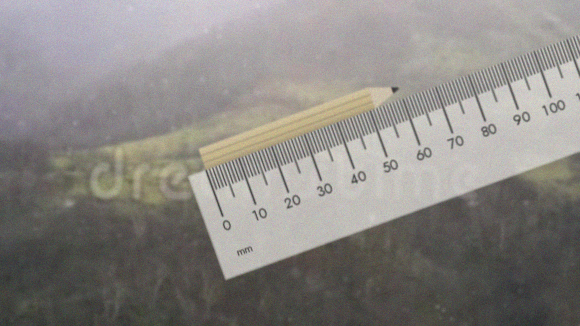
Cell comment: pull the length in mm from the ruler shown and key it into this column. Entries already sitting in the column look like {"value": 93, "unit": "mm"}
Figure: {"value": 60, "unit": "mm"}
